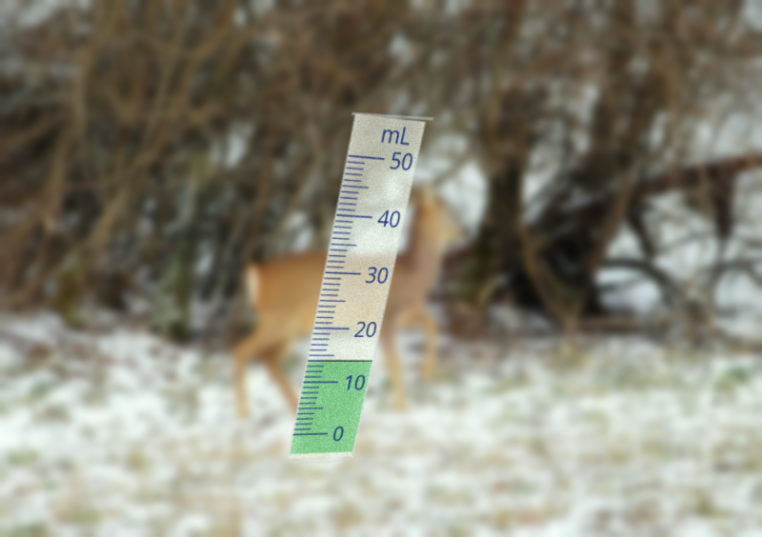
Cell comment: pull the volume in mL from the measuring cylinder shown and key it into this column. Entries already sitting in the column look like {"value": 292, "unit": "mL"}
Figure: {"value": 14, "unit": "mL"}
